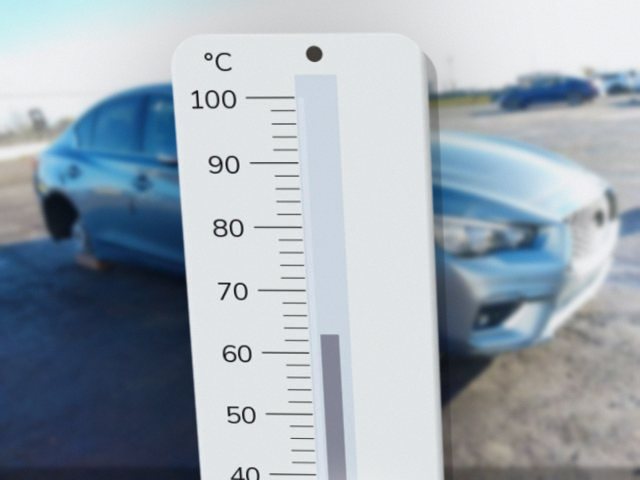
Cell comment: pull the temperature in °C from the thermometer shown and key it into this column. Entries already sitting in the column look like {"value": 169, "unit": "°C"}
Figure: {"value": 63, "unit": "°C"}
